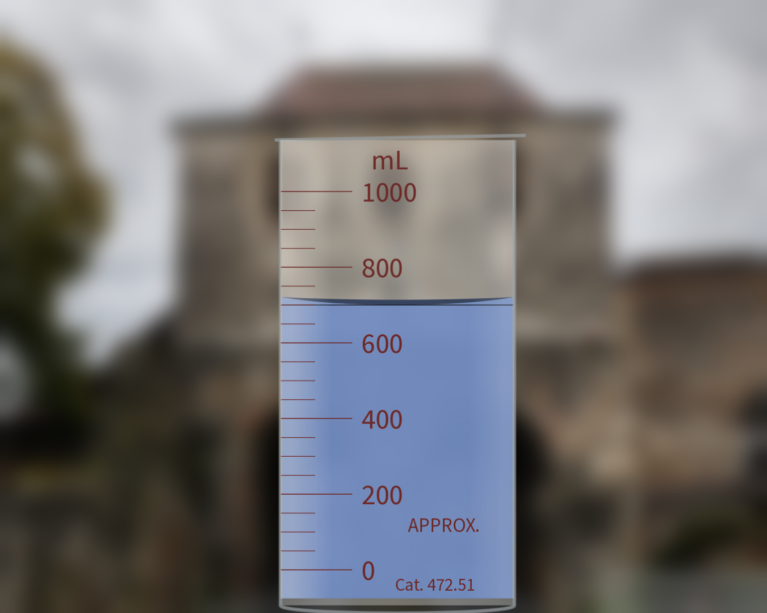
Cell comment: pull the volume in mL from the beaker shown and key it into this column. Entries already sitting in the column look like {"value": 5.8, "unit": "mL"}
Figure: {"value": 700, "unit": "mL"}
